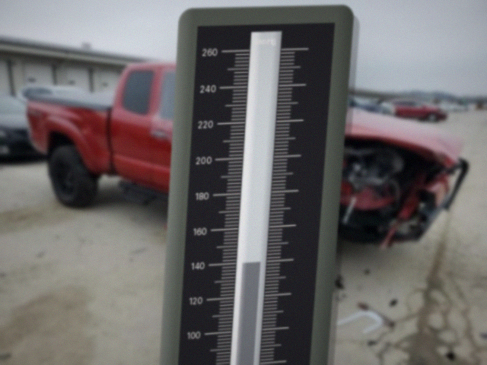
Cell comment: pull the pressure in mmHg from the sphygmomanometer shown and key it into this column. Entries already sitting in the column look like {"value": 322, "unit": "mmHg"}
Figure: {"value": 140, "unit": "mmHg"}
